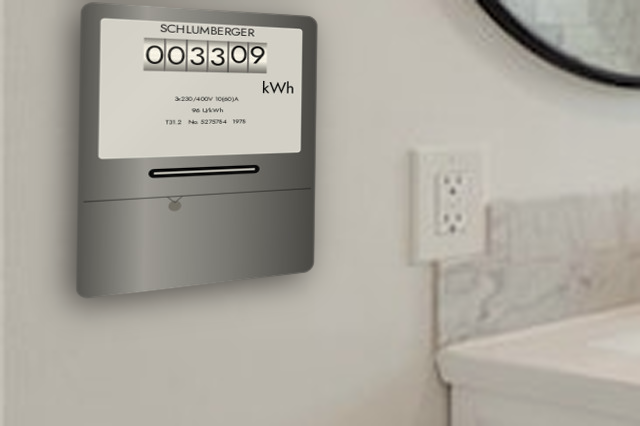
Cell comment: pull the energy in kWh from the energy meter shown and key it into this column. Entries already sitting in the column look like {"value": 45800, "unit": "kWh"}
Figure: {"value": 3309, "unit": "kWh"}
